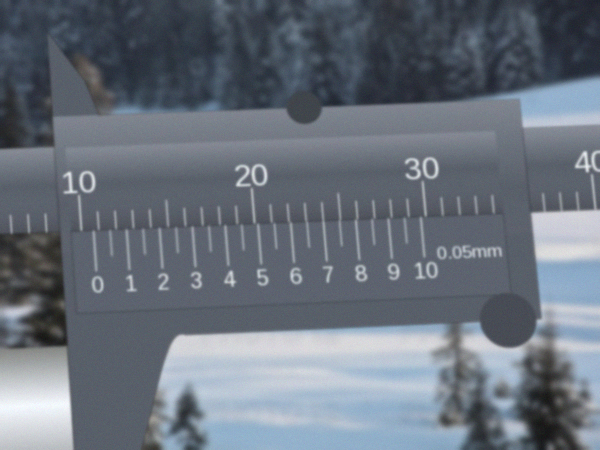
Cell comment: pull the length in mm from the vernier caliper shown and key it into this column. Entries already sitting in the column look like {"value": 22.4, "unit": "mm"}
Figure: {"value": 10.7, "unit": "mm"}
